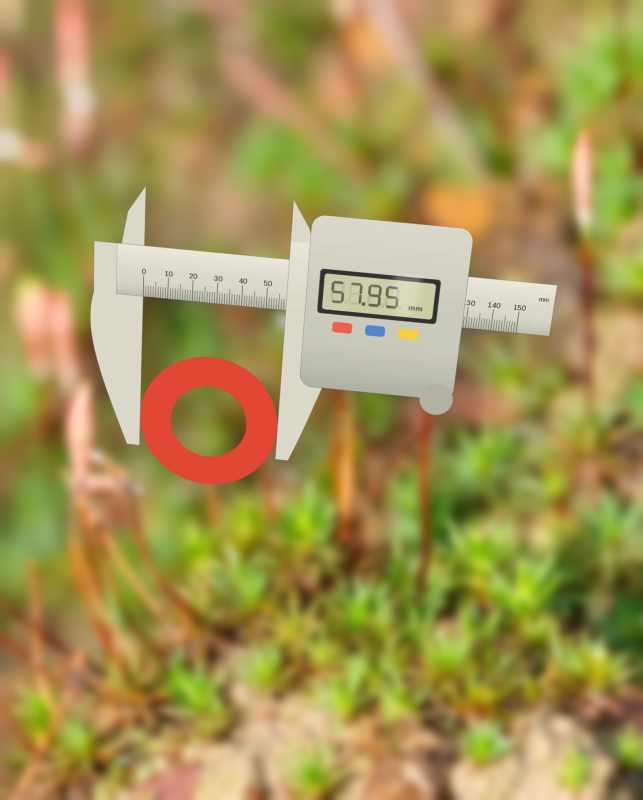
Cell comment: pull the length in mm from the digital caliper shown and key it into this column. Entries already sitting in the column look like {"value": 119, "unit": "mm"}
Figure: {"value": 57.95, "unit": "mm"}
